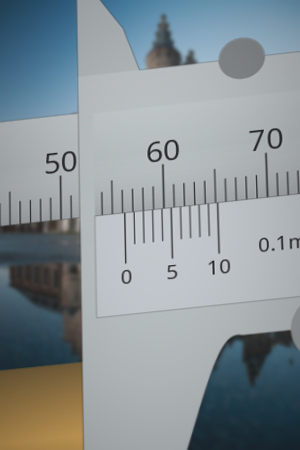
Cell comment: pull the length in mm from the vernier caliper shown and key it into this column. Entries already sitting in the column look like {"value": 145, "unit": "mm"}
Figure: {"value": 56.2, "unit": "mm"}
